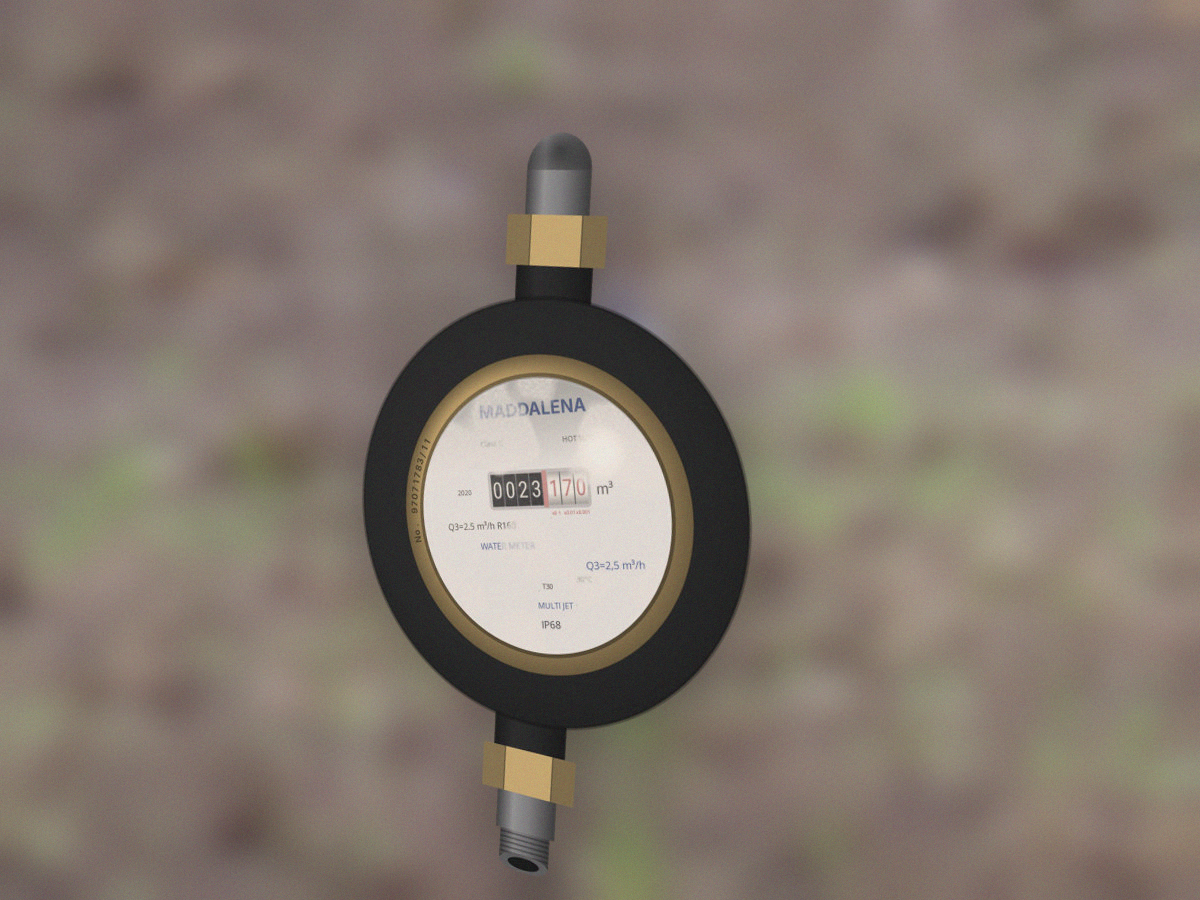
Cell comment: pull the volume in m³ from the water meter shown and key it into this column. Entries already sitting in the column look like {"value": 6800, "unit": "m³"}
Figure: {"value": 23.170, "unit": "m³"}
